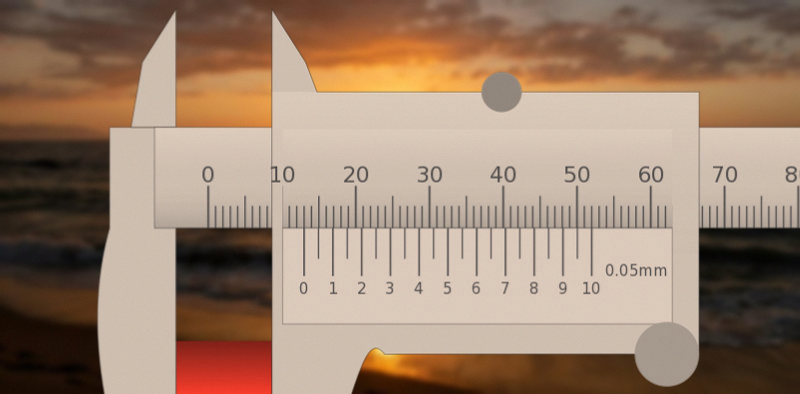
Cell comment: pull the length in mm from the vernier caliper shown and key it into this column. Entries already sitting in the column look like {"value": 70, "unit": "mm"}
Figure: {"value": 13.0, "unit": "mm"}
